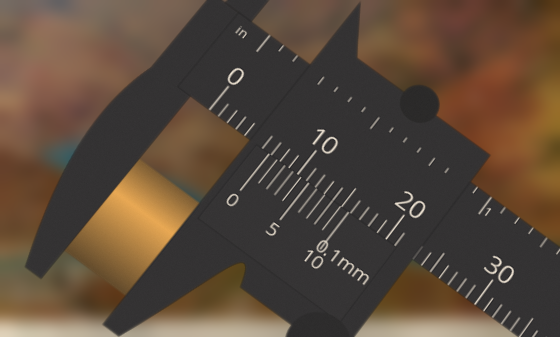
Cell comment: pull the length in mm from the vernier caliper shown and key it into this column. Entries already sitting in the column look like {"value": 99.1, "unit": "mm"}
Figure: {"value": 6.8, "unit": "mm"}
